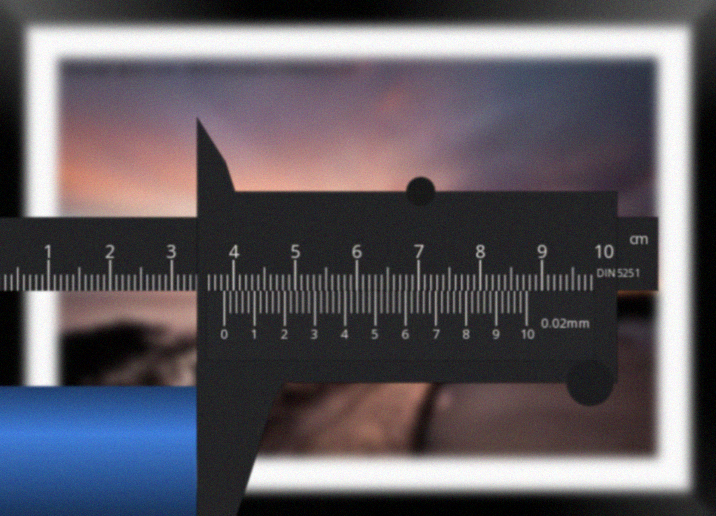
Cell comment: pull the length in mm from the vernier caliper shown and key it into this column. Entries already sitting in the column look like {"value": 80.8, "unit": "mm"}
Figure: {"value": 38.5, "unit": "mm"}
